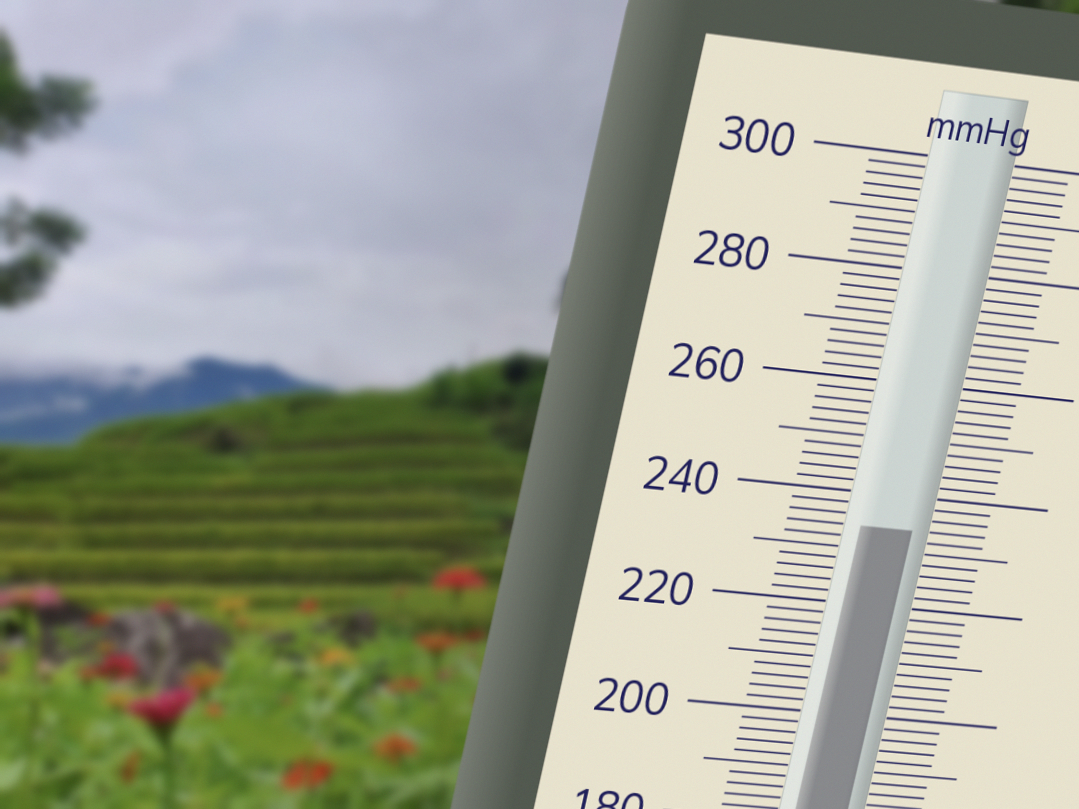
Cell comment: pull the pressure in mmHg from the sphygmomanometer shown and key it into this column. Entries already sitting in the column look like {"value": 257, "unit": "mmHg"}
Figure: {"value": 234, "unit": "mmHg"}
